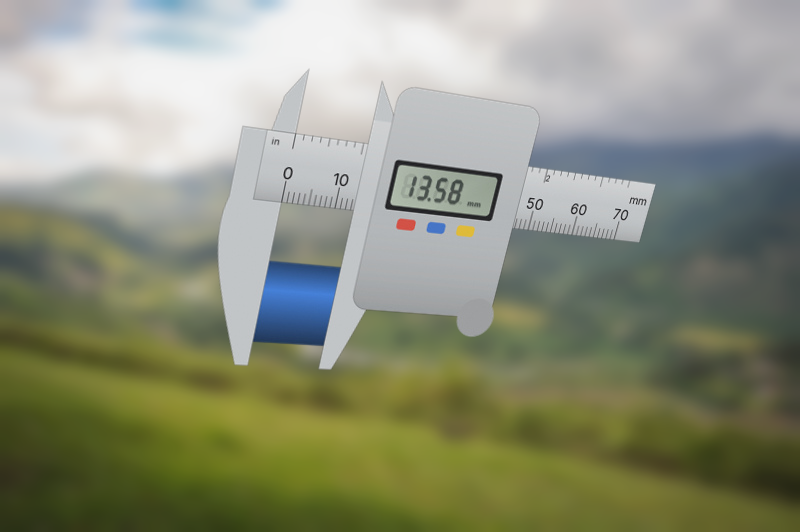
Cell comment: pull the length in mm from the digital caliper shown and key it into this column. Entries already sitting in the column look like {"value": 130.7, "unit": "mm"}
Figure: {"value": 13.58, "unit": "mm"}
